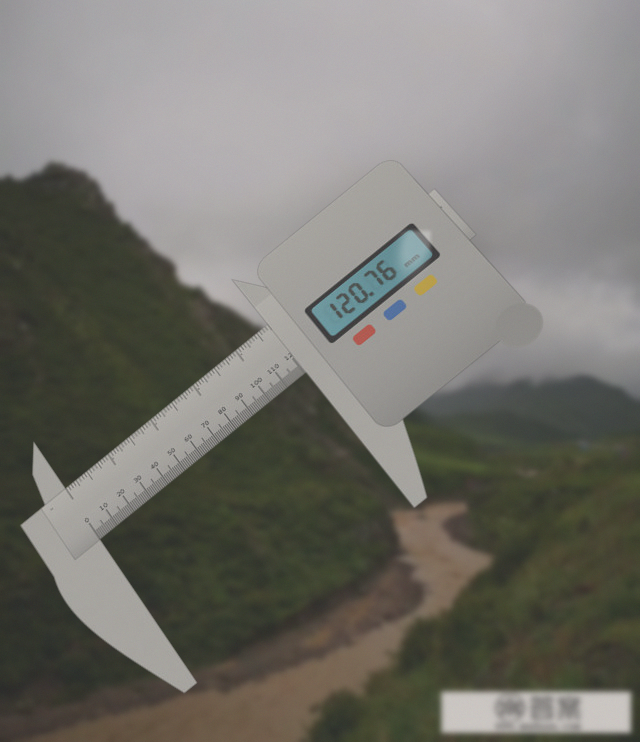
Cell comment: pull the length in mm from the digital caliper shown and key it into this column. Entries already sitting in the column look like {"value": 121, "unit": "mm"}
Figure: {"value": 120.76, "unit": "mm"}
